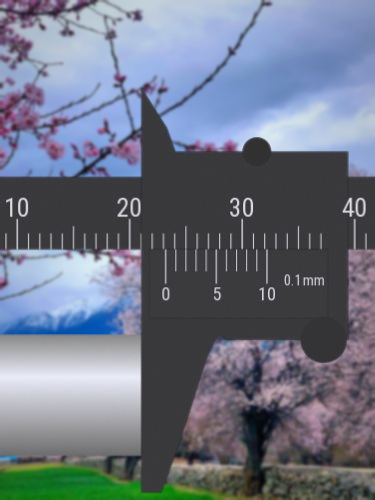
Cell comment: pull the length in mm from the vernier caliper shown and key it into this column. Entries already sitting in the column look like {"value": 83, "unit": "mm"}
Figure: {"value": 23.2, "unit": "mm"}
